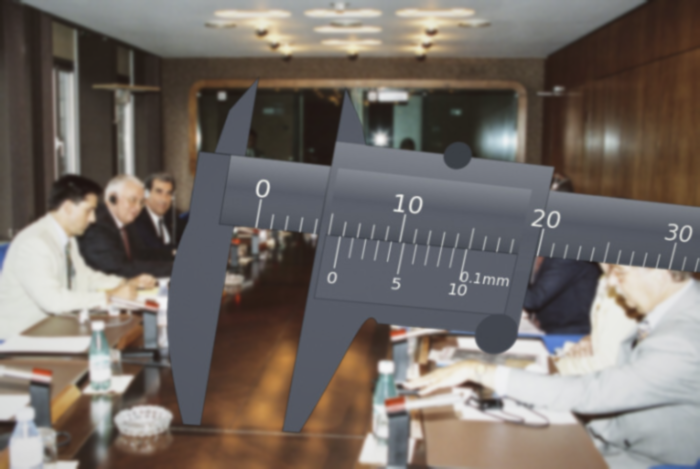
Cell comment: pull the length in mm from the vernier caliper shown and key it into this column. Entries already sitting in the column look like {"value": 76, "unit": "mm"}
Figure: {"value": 5.8, "unit": "mm"}
